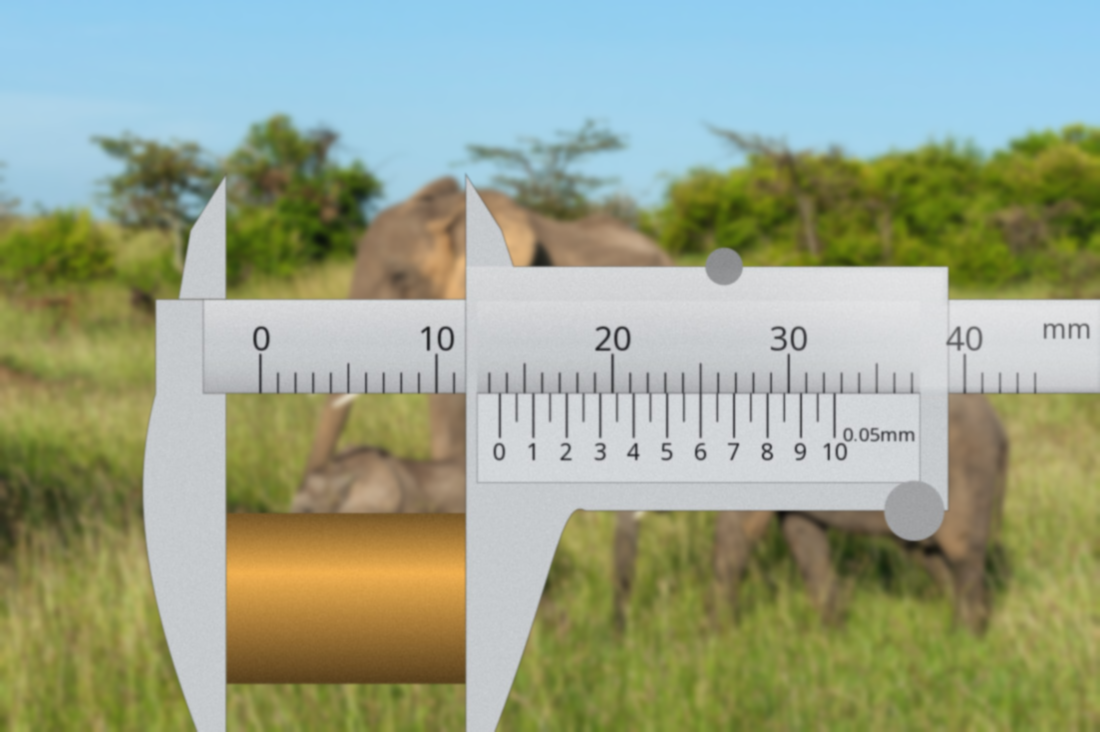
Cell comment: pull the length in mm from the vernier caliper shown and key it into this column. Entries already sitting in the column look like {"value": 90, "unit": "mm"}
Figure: {"value": 13.6, "unit": "mm"}
